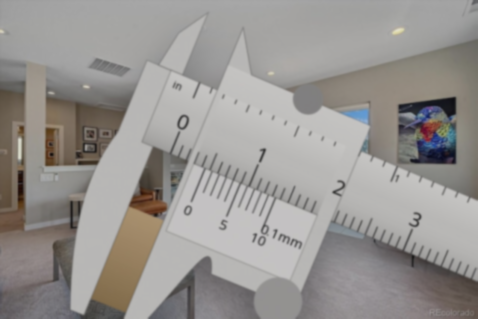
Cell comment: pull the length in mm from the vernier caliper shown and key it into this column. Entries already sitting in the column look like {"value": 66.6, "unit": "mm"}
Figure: {"value": 4.4, "unit": "mm"}
